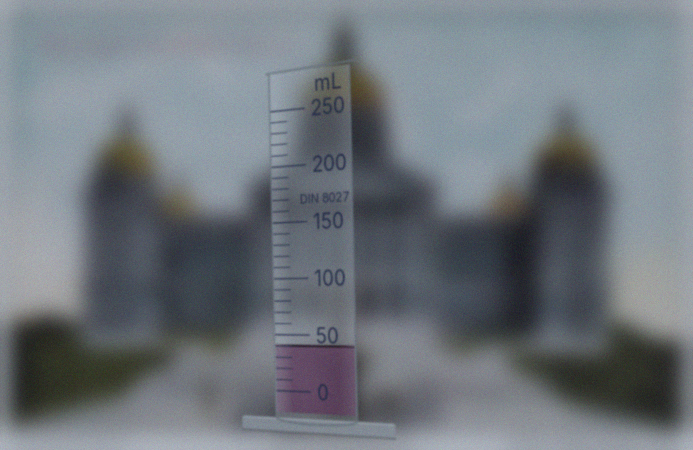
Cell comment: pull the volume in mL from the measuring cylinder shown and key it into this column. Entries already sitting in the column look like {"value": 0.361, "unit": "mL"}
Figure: {"value": 40, "unit": "mL"}
